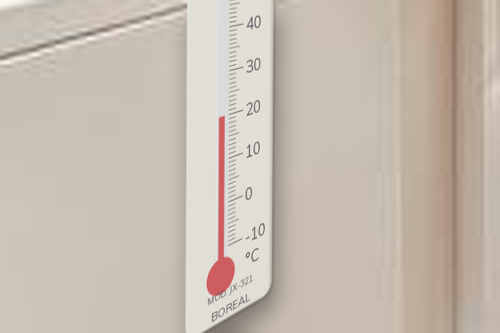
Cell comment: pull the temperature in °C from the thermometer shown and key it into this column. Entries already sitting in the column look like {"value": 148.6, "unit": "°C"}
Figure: {"value": 20, "unit": "°C"}
